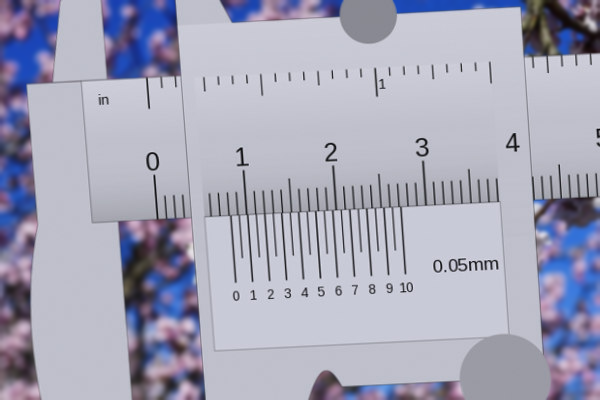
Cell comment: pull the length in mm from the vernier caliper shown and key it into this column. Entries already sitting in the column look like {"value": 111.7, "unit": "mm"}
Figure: {"value": 8.2, "unit": "mm"}
